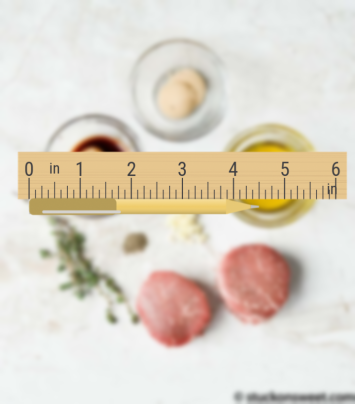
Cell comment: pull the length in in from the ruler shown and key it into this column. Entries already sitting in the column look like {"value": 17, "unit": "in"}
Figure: {"value": 4.5, "unit": "in"}
